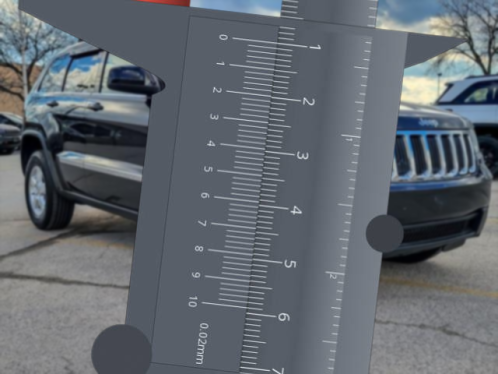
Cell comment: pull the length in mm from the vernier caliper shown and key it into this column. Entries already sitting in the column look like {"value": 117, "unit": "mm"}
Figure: {"value": 10.0, "unit": "mm"}
